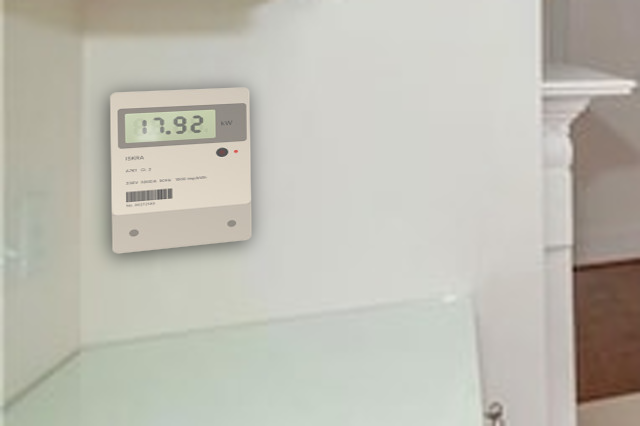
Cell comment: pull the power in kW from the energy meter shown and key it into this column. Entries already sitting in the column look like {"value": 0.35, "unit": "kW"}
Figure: {"value": 17.92, "unit": "kW"}
